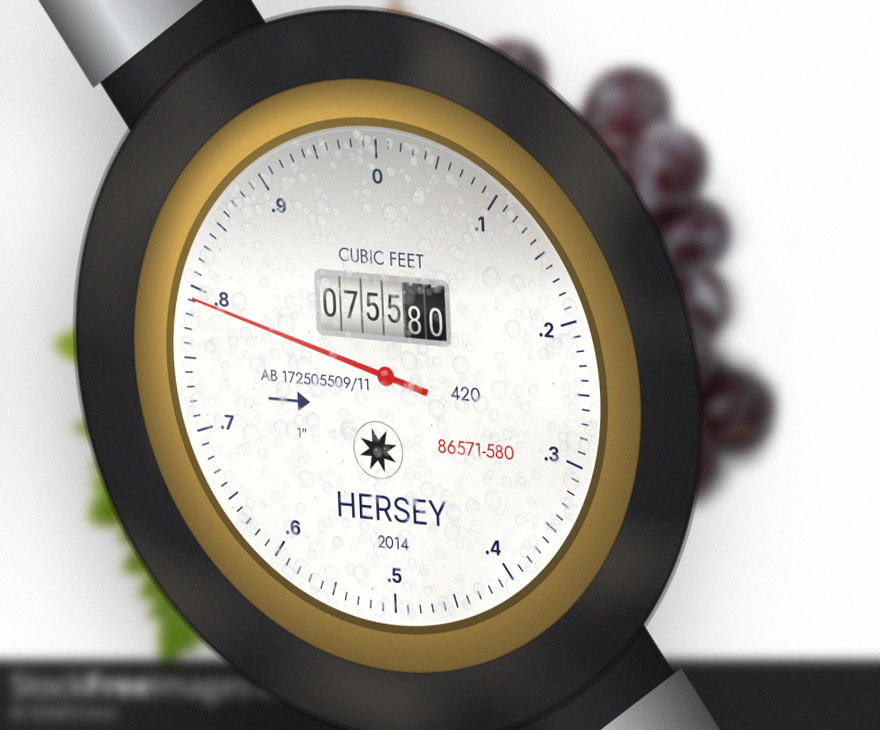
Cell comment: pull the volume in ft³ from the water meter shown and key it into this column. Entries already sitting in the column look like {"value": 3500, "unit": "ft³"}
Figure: {"value": 75579.79, "unit": "ft³"}
